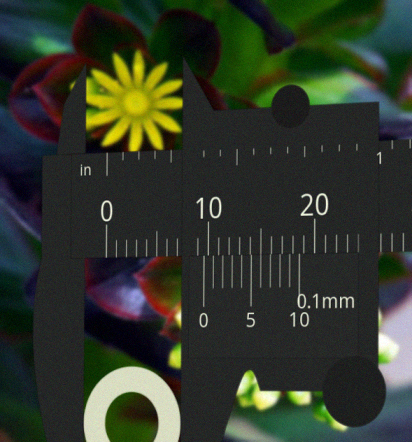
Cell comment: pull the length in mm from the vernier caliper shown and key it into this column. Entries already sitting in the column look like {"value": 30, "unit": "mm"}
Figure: {"value": 9.6, "unit": "mm"}
